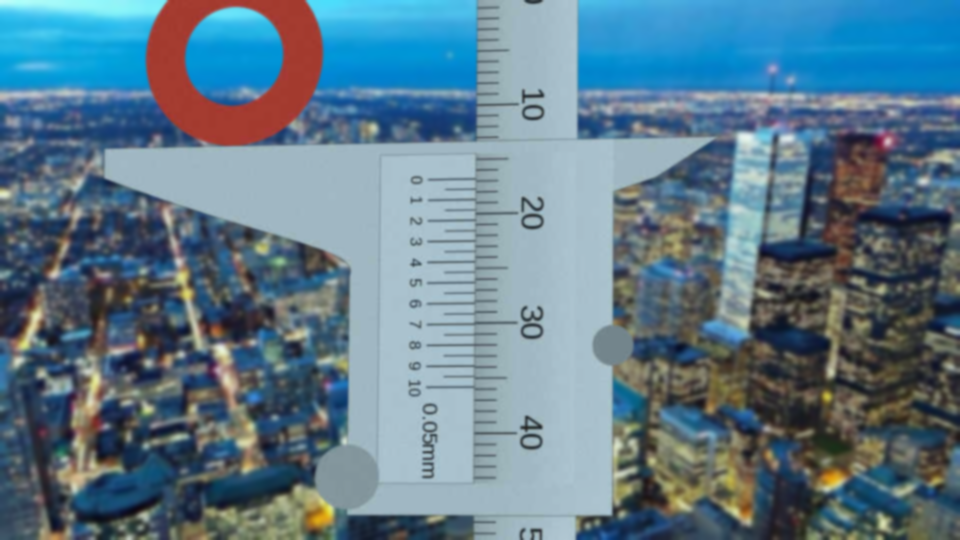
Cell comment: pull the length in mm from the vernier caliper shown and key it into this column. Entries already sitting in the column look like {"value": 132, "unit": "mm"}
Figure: {"value": 16.8, "unit": "mm"}
